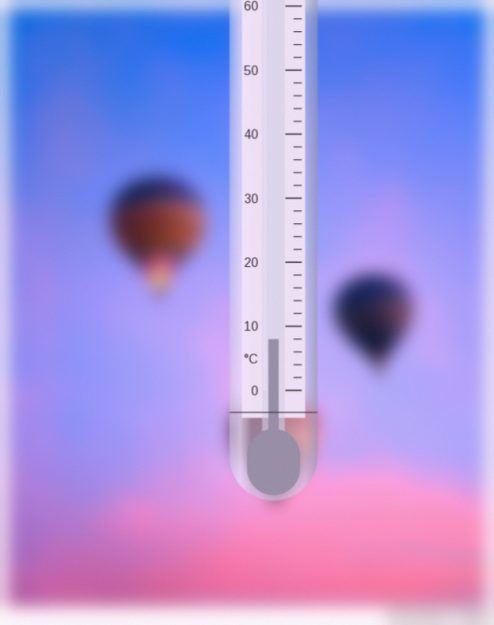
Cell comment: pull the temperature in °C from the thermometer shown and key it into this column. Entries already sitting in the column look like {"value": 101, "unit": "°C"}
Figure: {"value": 8, "unit": "°C"}
